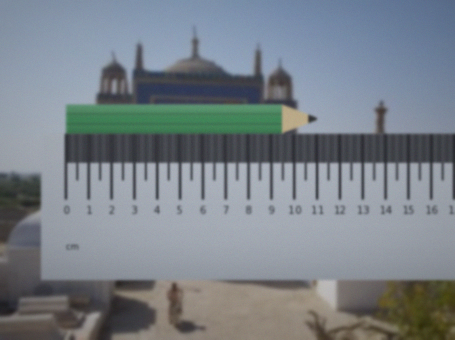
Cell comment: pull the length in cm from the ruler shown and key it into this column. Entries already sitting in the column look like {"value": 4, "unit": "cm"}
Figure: {"value": 11, "unit": "cm"}
